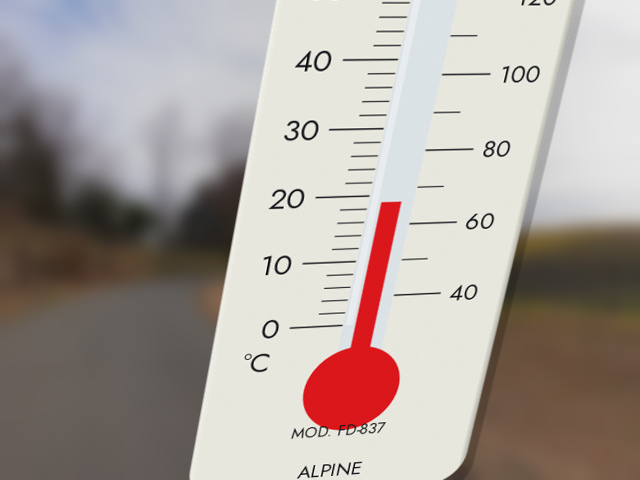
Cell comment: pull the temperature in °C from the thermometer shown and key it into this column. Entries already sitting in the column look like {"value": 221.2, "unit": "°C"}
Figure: {"value": 19, "unit": "°C"}
